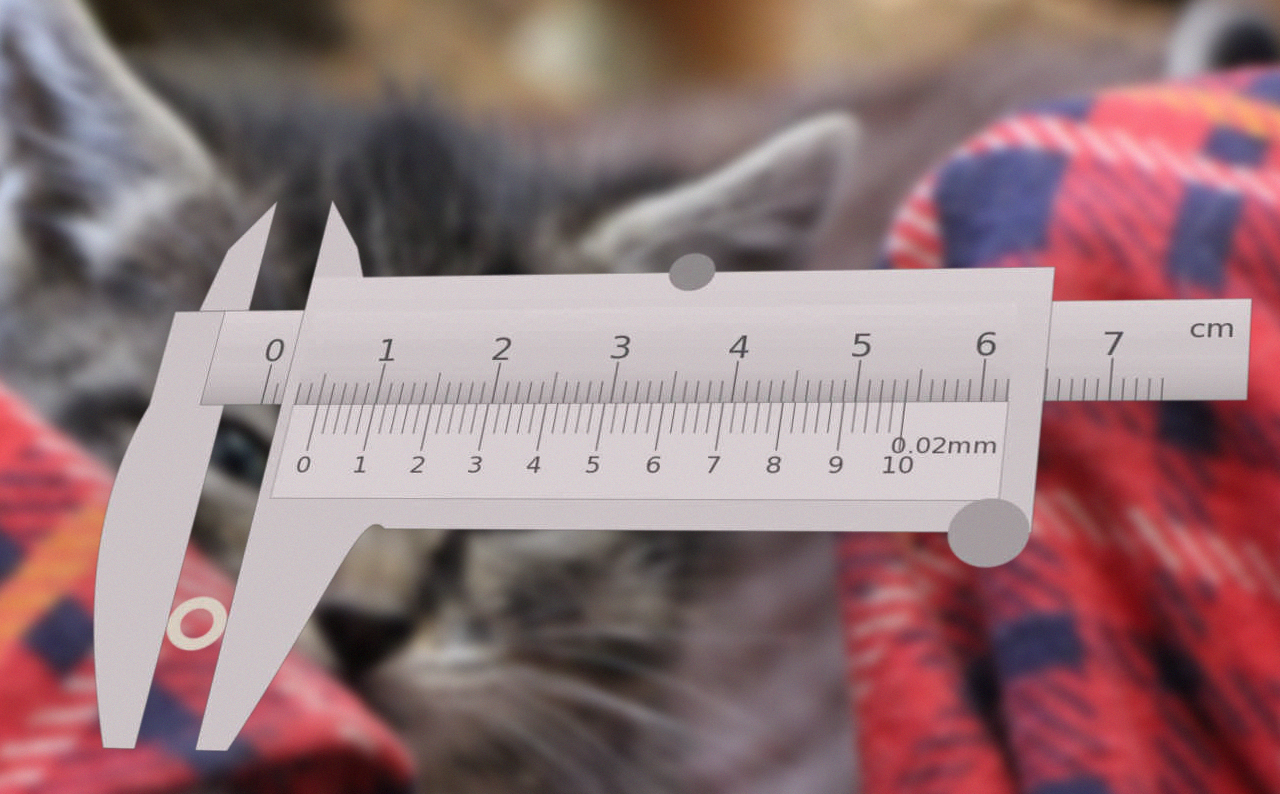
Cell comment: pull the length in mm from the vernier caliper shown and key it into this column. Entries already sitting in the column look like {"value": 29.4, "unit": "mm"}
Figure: {"value": 5.0, "unit": "mm"}
